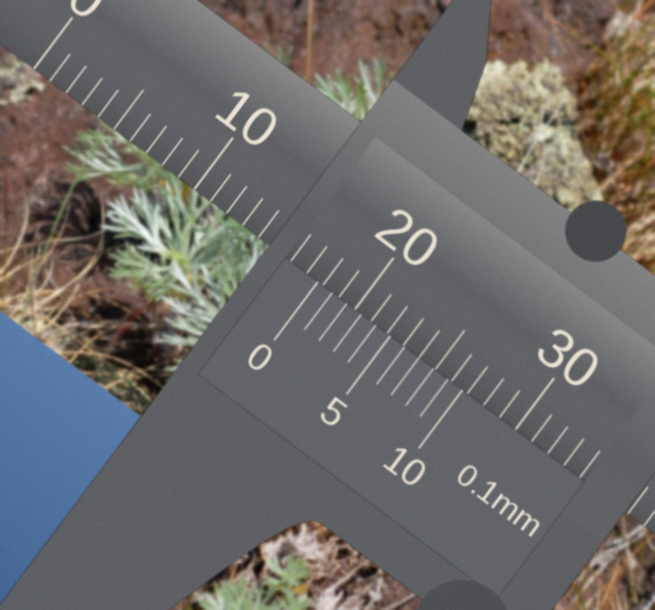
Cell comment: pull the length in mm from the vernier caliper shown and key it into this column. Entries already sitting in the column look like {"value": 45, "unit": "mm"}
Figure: {"value": 17.7, "unit": "mm"}
